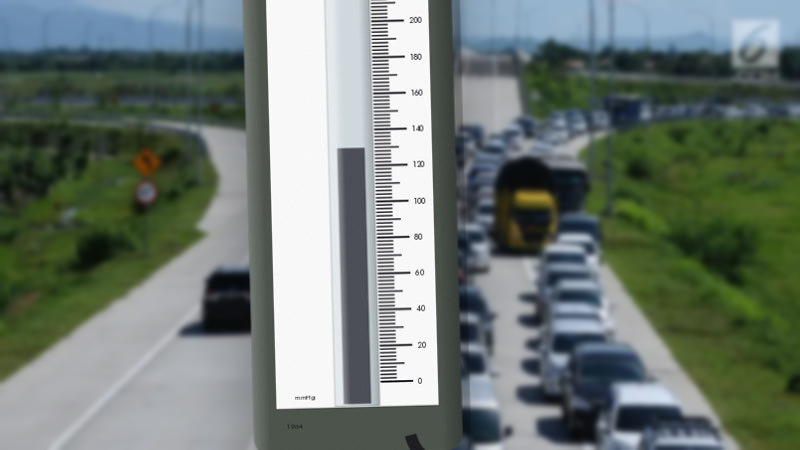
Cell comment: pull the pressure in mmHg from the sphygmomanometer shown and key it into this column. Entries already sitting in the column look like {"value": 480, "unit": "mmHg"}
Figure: {"value": 130, "unit": "mmHg"}
